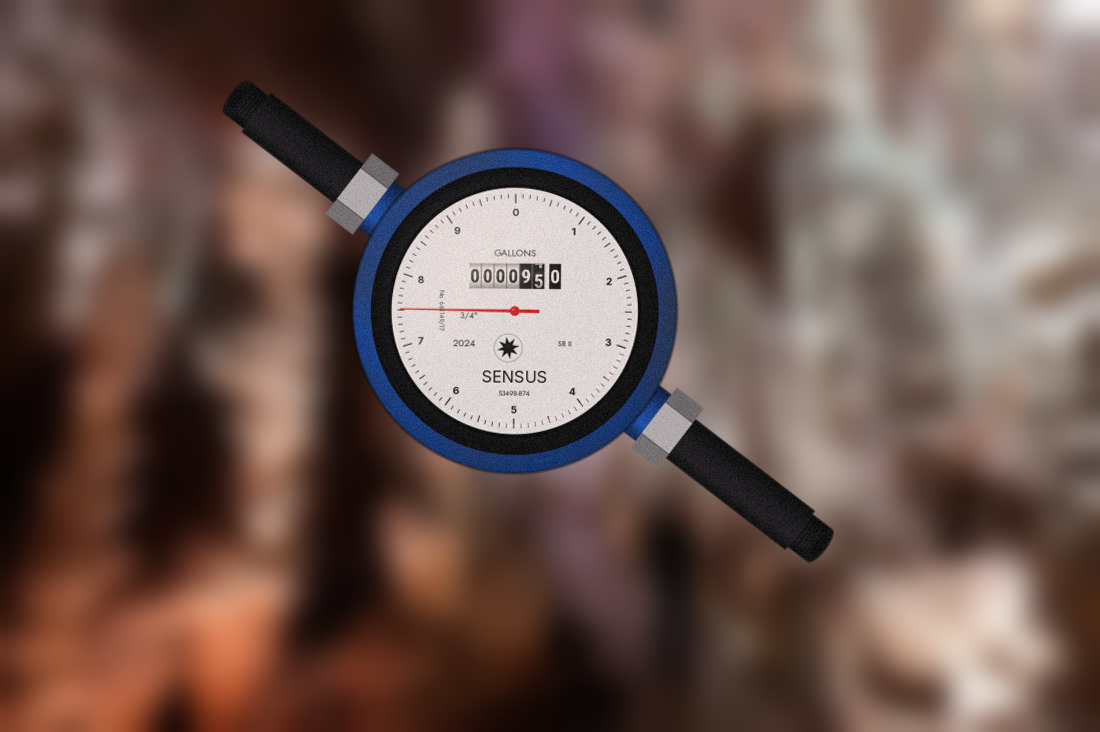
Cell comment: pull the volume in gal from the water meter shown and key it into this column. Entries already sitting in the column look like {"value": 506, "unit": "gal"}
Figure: {"value": 947.5, "unit": "gal"}
